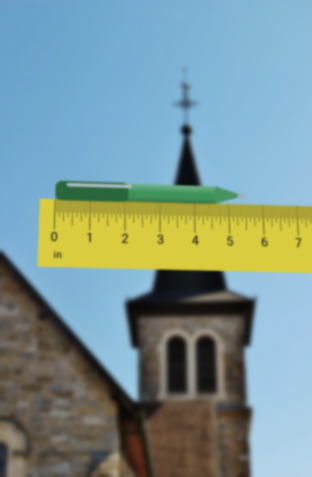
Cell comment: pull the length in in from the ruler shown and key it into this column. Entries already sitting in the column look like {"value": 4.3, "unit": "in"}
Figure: {"value": 5.5, "unit": "in"}
